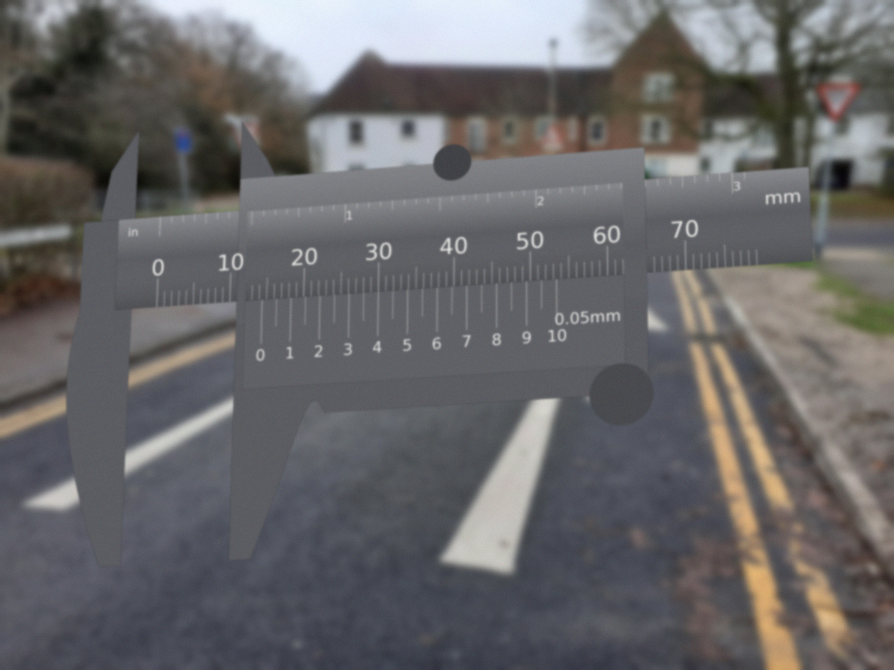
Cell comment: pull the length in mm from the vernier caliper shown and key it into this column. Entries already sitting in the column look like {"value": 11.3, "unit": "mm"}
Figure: {"value": 14.4, "unit": "mm"}
